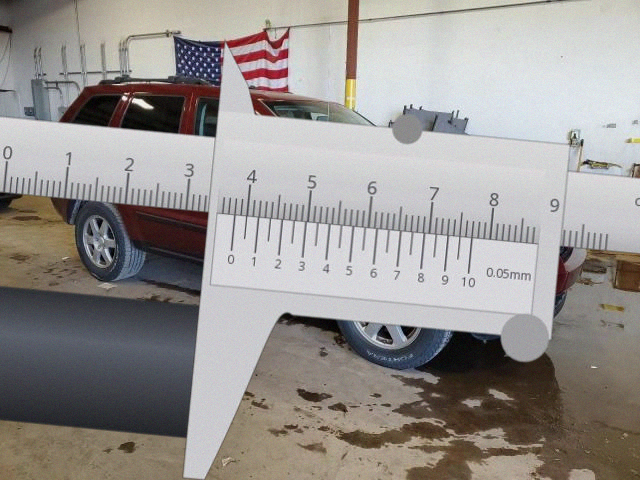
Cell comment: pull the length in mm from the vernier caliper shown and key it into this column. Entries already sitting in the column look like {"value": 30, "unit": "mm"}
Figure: {"value": 38.0, "unit": "mm"}
